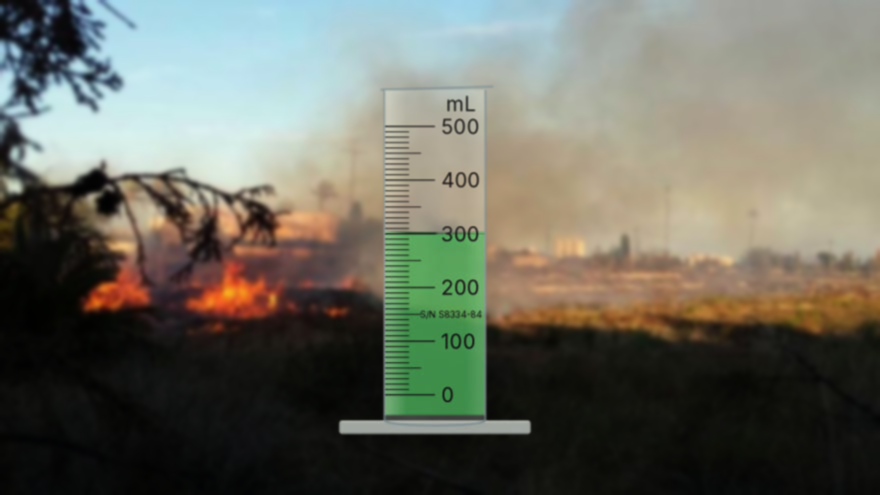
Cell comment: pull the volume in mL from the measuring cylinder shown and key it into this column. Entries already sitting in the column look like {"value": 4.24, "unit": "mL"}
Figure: {"value": 300, "unit": "mL"}
